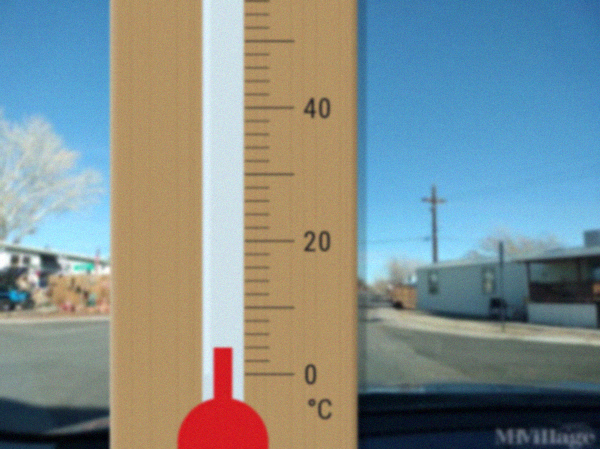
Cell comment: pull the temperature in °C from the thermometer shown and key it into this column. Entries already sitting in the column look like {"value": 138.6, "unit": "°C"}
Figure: {"value": 4, "unit": "°C"}
